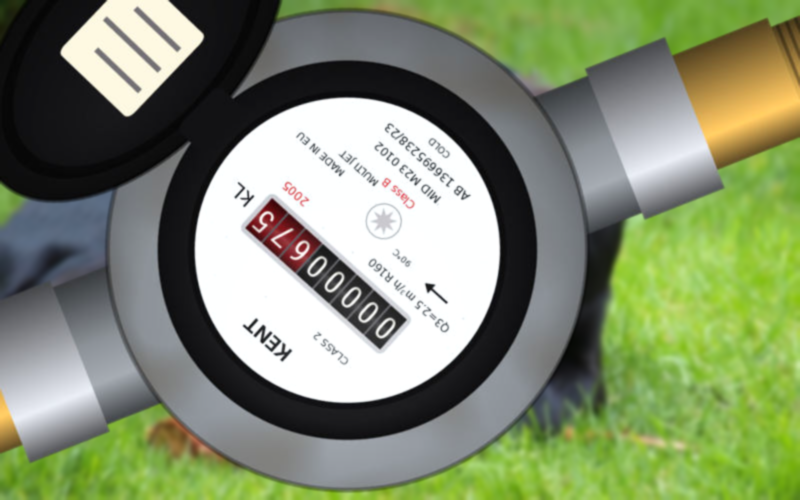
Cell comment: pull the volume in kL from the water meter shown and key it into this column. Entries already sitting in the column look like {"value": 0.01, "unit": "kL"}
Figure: {"value": 0.675, "unit": "kL"}
